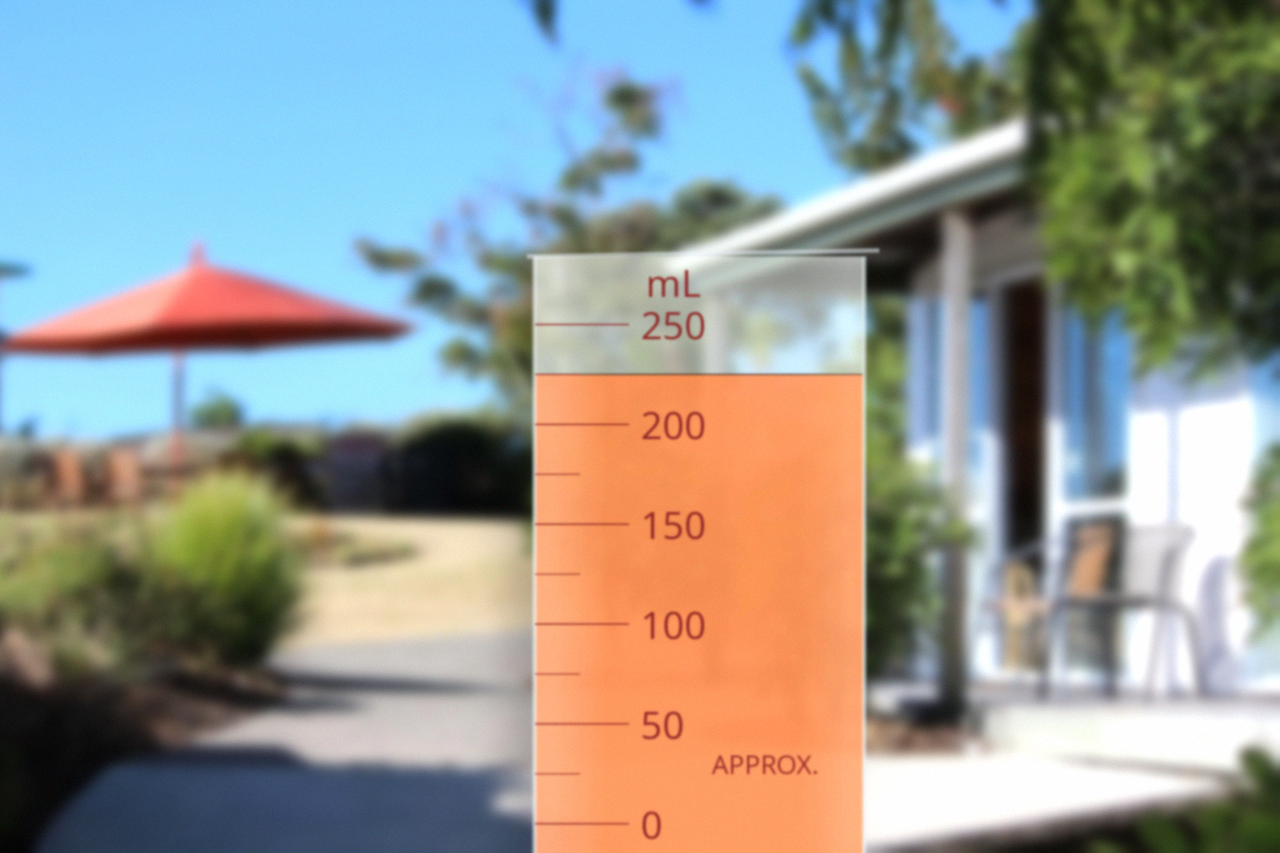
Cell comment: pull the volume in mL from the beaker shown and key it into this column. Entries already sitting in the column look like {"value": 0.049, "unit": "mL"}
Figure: {"value": 225, "unit": "mL"}
